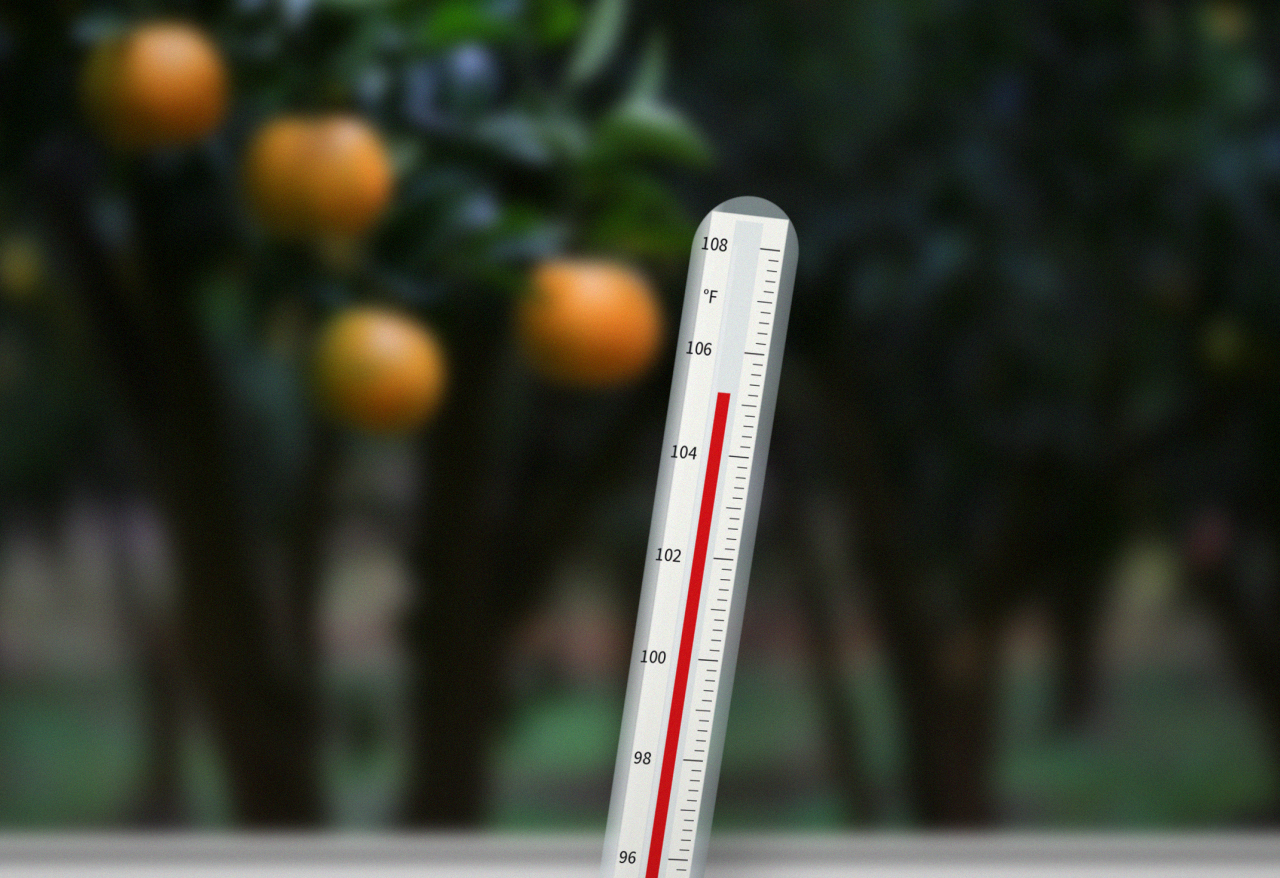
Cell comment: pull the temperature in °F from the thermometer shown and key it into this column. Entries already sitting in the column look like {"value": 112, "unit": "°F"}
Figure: {"value": 105.2, "unit": "°F"}
